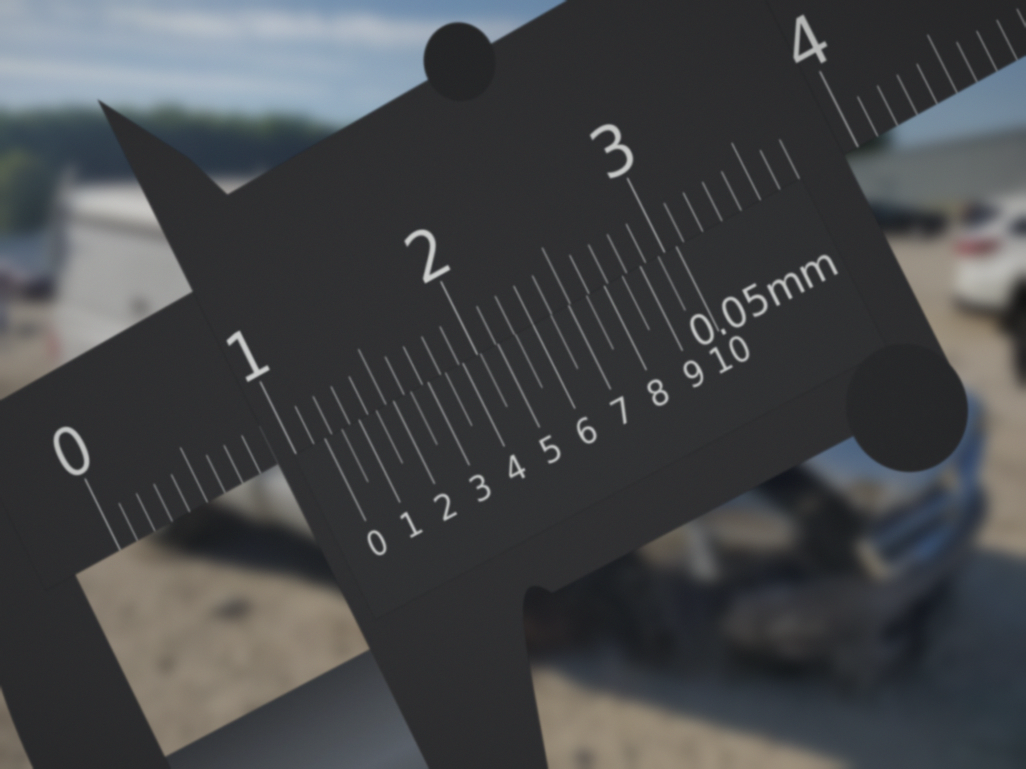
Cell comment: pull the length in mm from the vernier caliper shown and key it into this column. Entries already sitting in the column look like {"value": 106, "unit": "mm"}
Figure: {"value": 11.6, "unit": "mm"}
